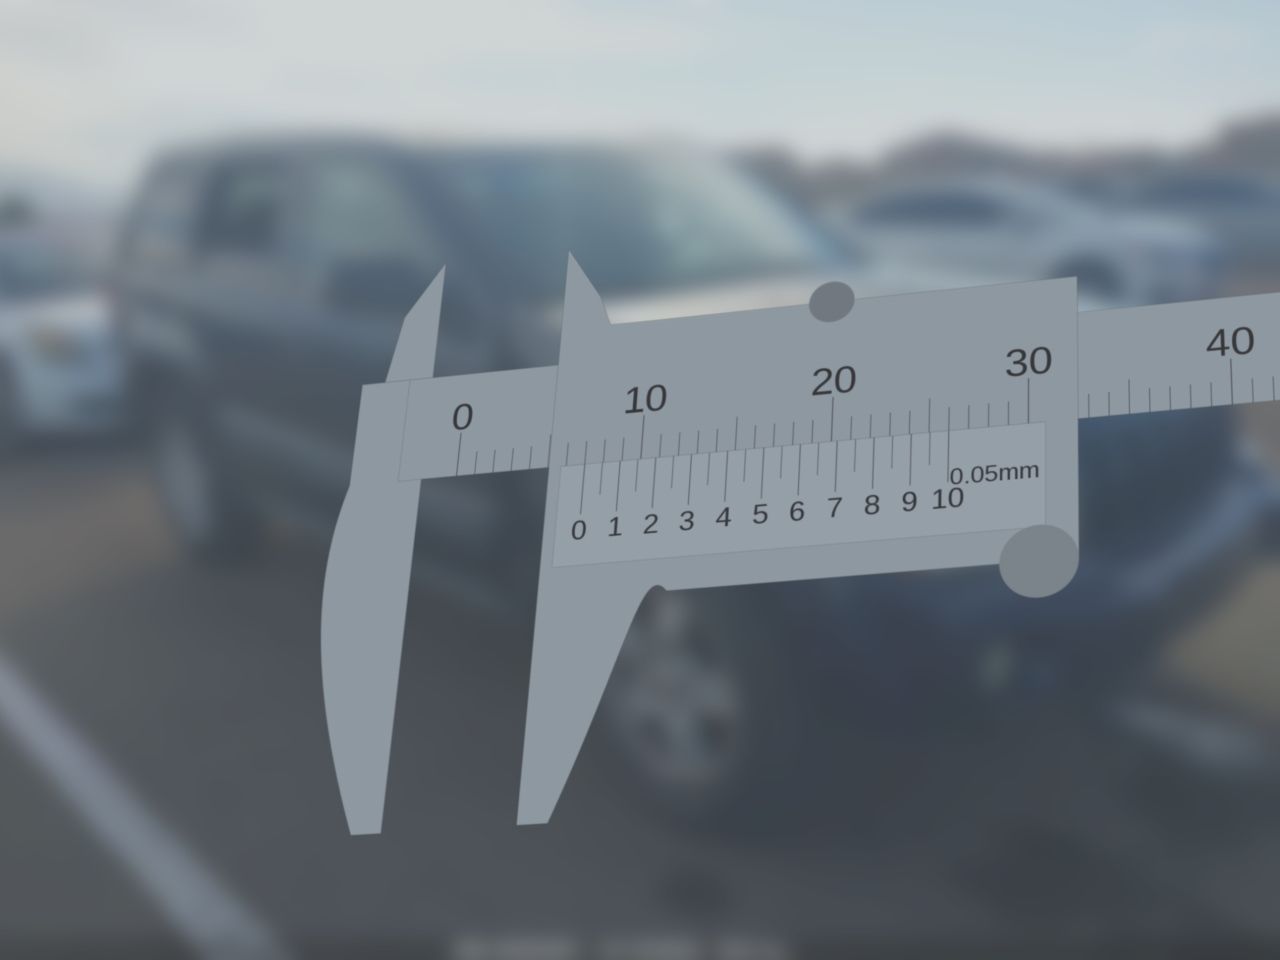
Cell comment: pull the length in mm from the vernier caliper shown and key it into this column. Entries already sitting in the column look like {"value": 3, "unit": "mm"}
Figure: {"value": 7.0, "unit": "mm"}
